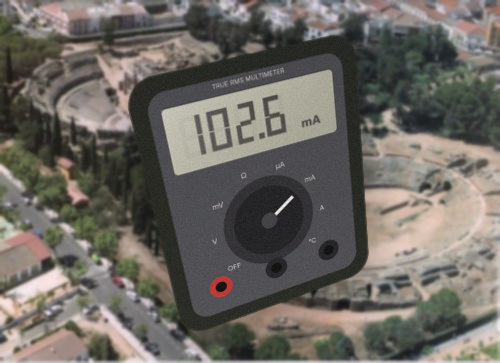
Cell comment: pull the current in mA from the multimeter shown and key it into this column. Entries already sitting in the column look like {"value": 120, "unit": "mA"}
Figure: {"value": 102.6, "unit": "mA"}
